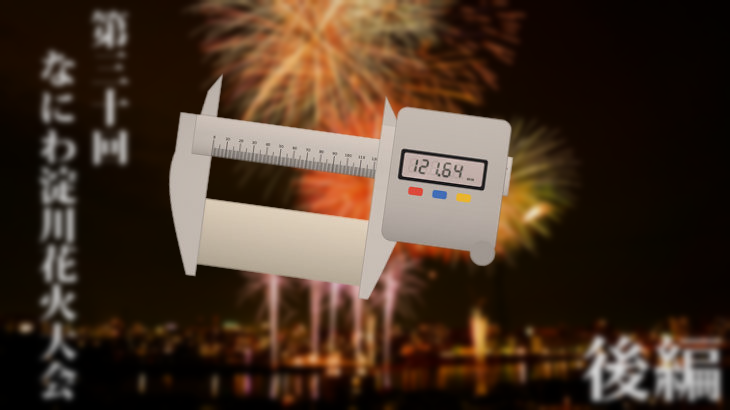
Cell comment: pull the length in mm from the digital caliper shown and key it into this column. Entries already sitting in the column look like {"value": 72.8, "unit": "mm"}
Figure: {"value": 121.64, "unit": "mm"}
